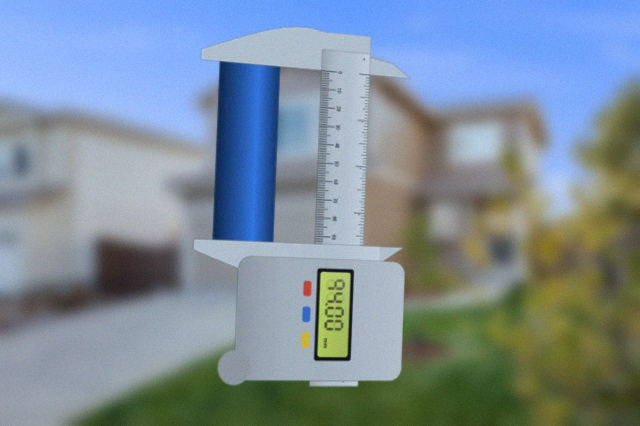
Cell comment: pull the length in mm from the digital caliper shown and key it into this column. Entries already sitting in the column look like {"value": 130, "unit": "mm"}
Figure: {"value": 94.00, "unit": "mm"}
